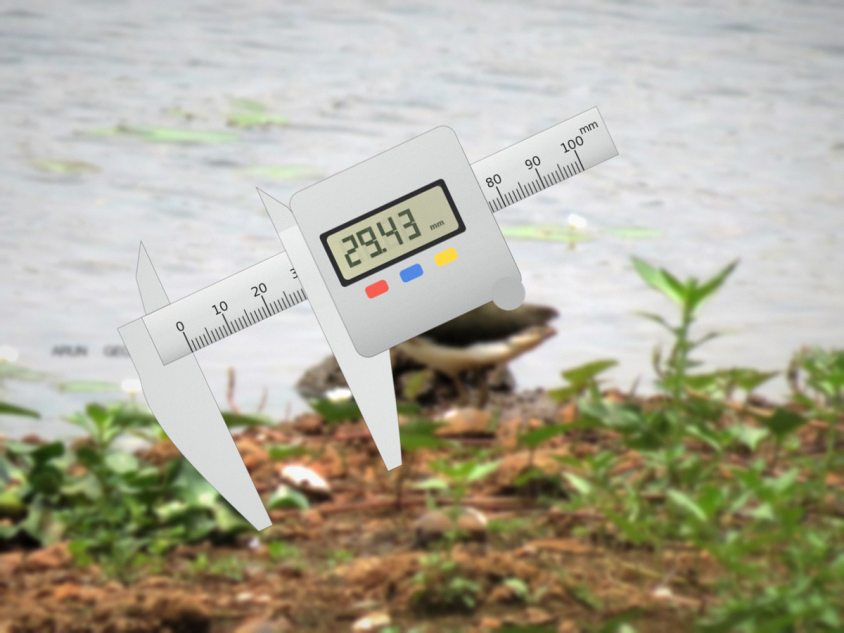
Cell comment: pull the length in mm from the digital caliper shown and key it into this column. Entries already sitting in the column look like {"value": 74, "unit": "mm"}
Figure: {"value": 29.43, "unit": "mm"}
